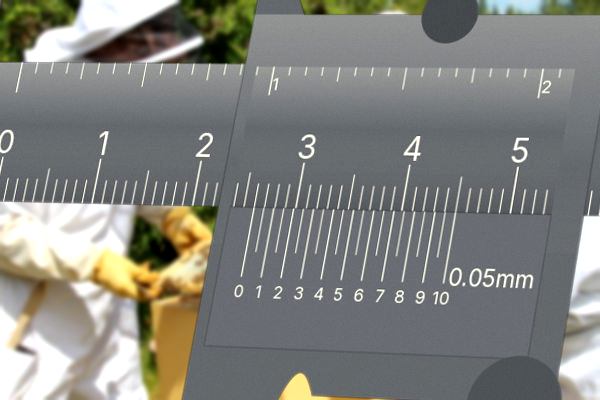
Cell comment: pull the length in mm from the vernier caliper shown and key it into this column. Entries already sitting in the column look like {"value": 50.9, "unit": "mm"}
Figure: {"value": 26.0, "unit": "mm"}
